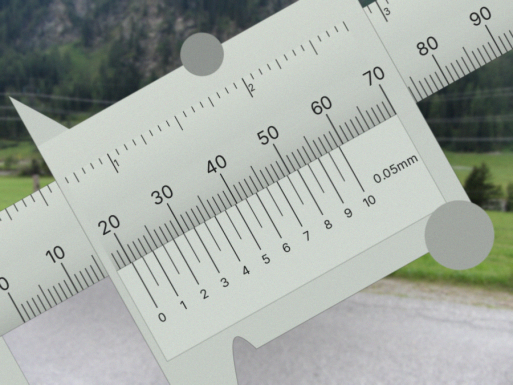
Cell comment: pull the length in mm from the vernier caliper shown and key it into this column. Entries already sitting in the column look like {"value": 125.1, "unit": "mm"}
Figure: {"value": 20.2, "unit": "mm"}
